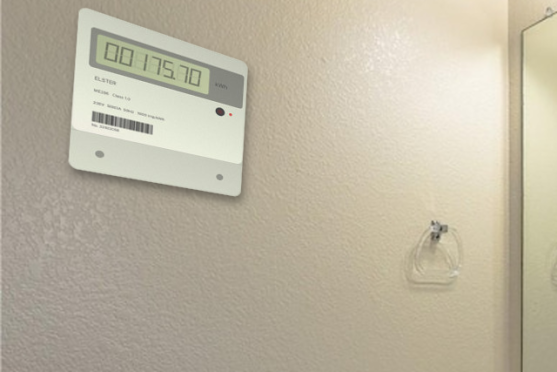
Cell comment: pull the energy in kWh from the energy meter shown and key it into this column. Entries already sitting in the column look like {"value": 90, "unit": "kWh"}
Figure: {"value": 175.70, "unit": "kWh"}
